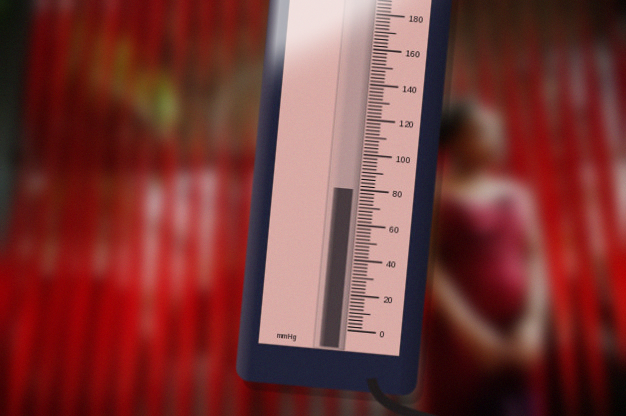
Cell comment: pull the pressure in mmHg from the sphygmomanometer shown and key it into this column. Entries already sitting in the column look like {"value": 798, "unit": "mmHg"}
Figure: {"value": 80, "unit": "mmHg"}
